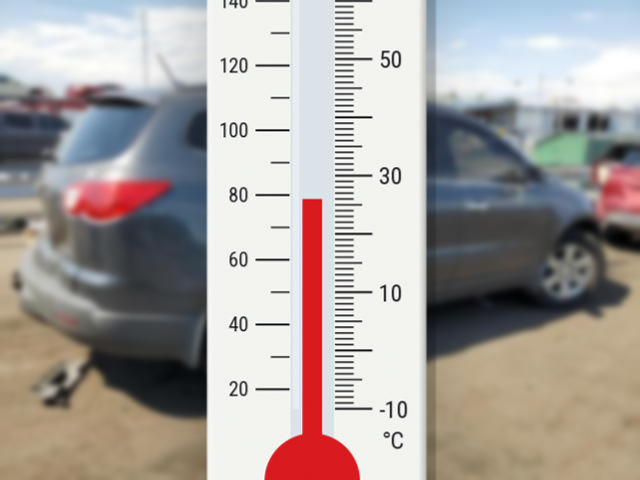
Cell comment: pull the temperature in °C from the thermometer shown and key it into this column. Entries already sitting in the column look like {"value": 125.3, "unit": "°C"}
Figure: {"value": 26, "unit": "°C"}
